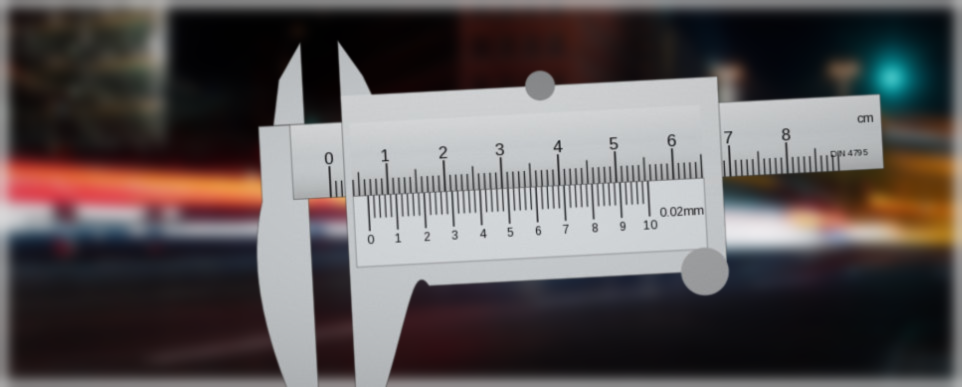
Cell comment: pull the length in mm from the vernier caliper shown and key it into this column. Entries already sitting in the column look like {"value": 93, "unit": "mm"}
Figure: {"value": 6.5, "unit": "mm"}
